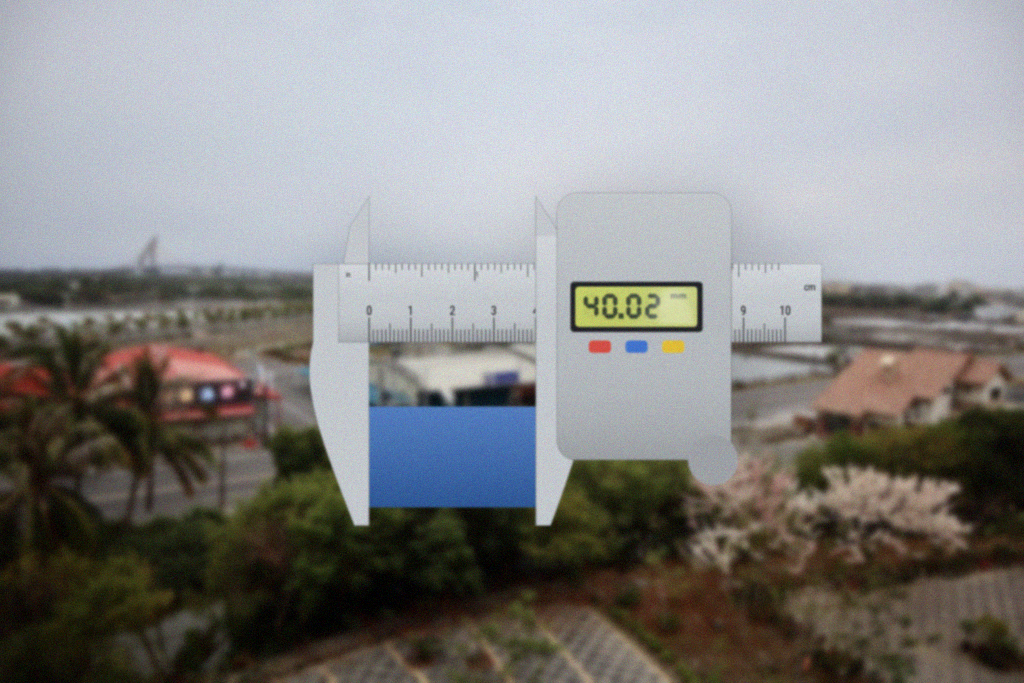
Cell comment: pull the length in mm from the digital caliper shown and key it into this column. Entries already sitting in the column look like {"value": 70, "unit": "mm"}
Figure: {"value": 40.02, "unit": "mm"}
